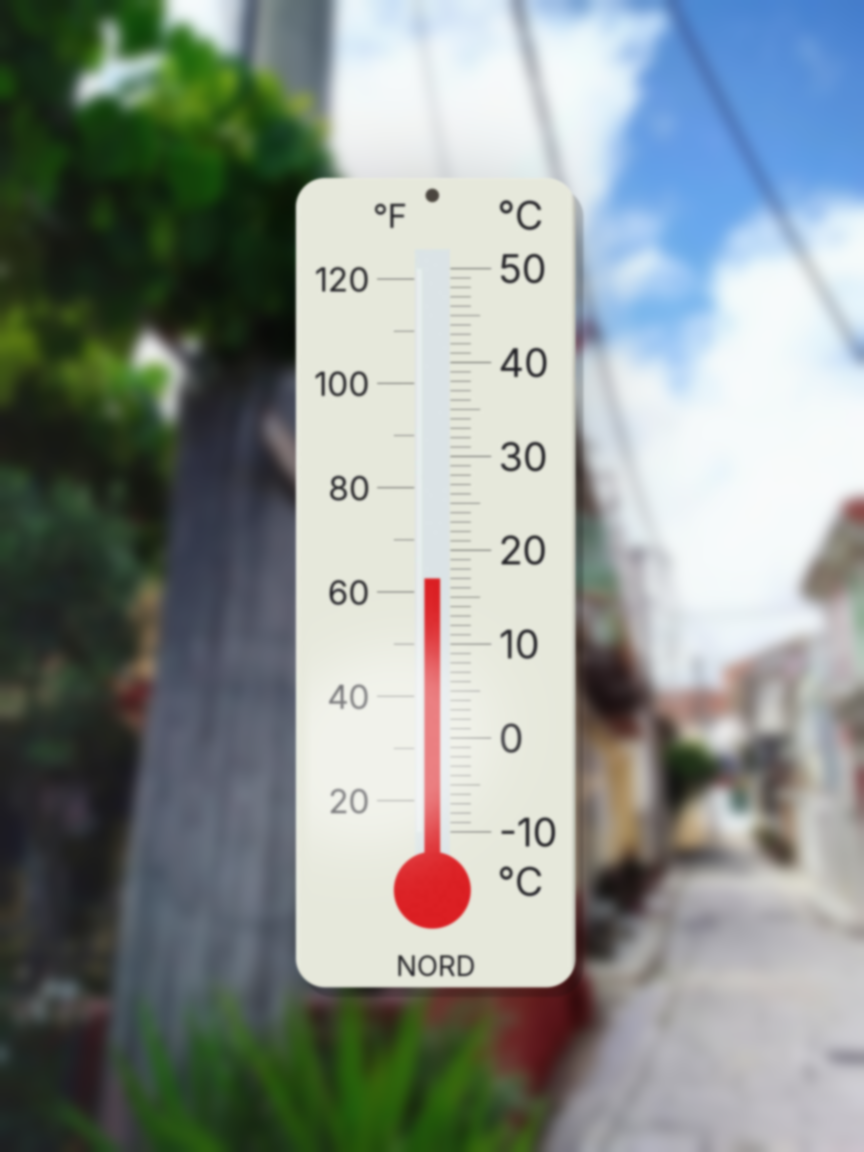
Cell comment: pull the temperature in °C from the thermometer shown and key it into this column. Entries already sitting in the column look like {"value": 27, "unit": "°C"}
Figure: {"value": 17, "unit": "°C"}
